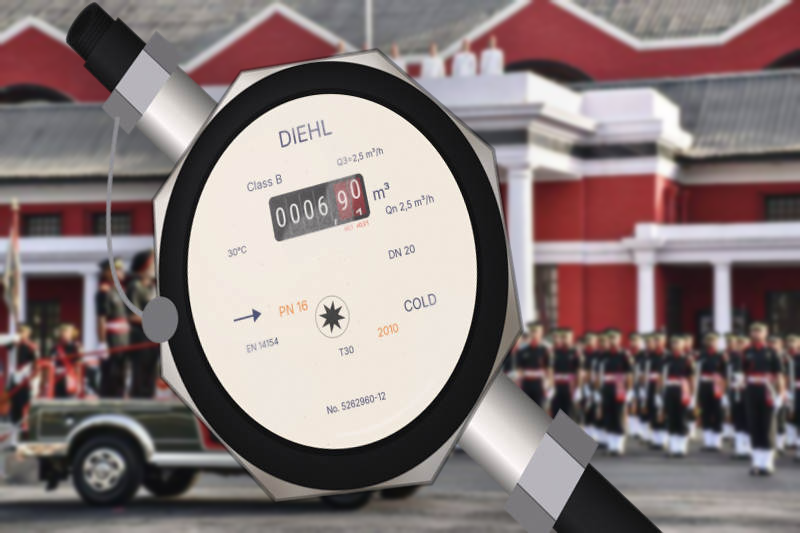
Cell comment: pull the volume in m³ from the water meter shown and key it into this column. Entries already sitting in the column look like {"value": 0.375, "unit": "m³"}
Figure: {"value": 6.90, "unit": "m³"}
